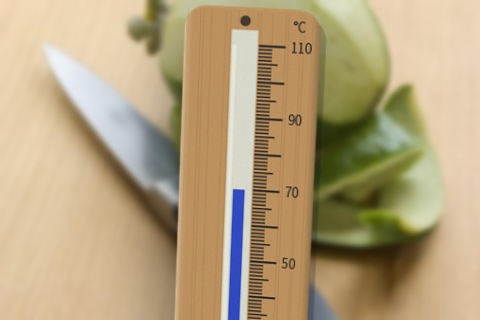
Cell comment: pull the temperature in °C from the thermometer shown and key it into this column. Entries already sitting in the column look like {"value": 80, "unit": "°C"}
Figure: {"value": 70, "unit": "°C"}
